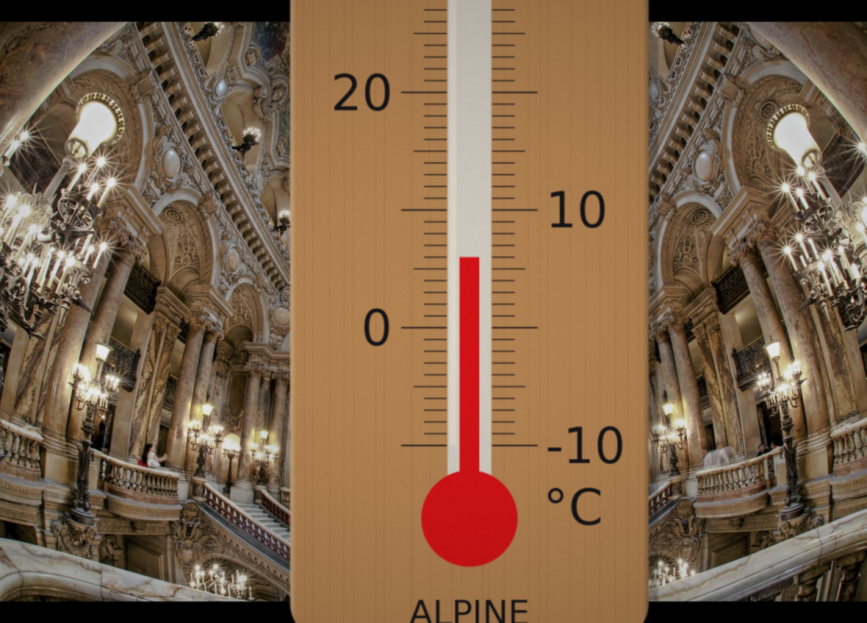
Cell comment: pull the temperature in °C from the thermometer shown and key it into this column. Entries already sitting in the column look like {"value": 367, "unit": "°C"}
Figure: {"value": 6, "unit": "°C"}
